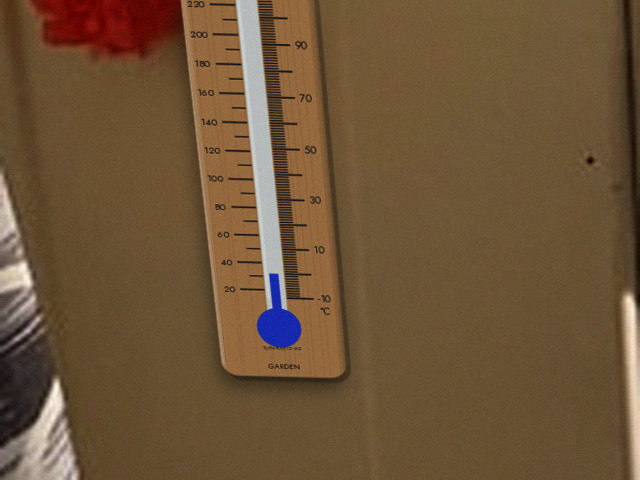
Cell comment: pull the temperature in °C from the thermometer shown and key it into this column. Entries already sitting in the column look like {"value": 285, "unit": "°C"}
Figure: {"value": 0, "unit": "°C"}
